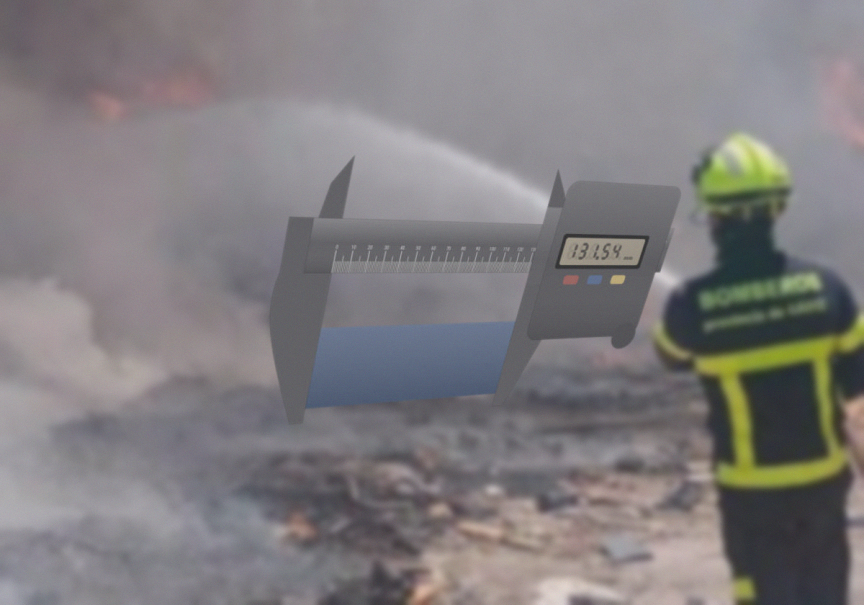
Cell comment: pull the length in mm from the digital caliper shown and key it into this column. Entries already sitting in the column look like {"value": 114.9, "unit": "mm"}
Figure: {"value": 131.54, "unit": "mm"}
